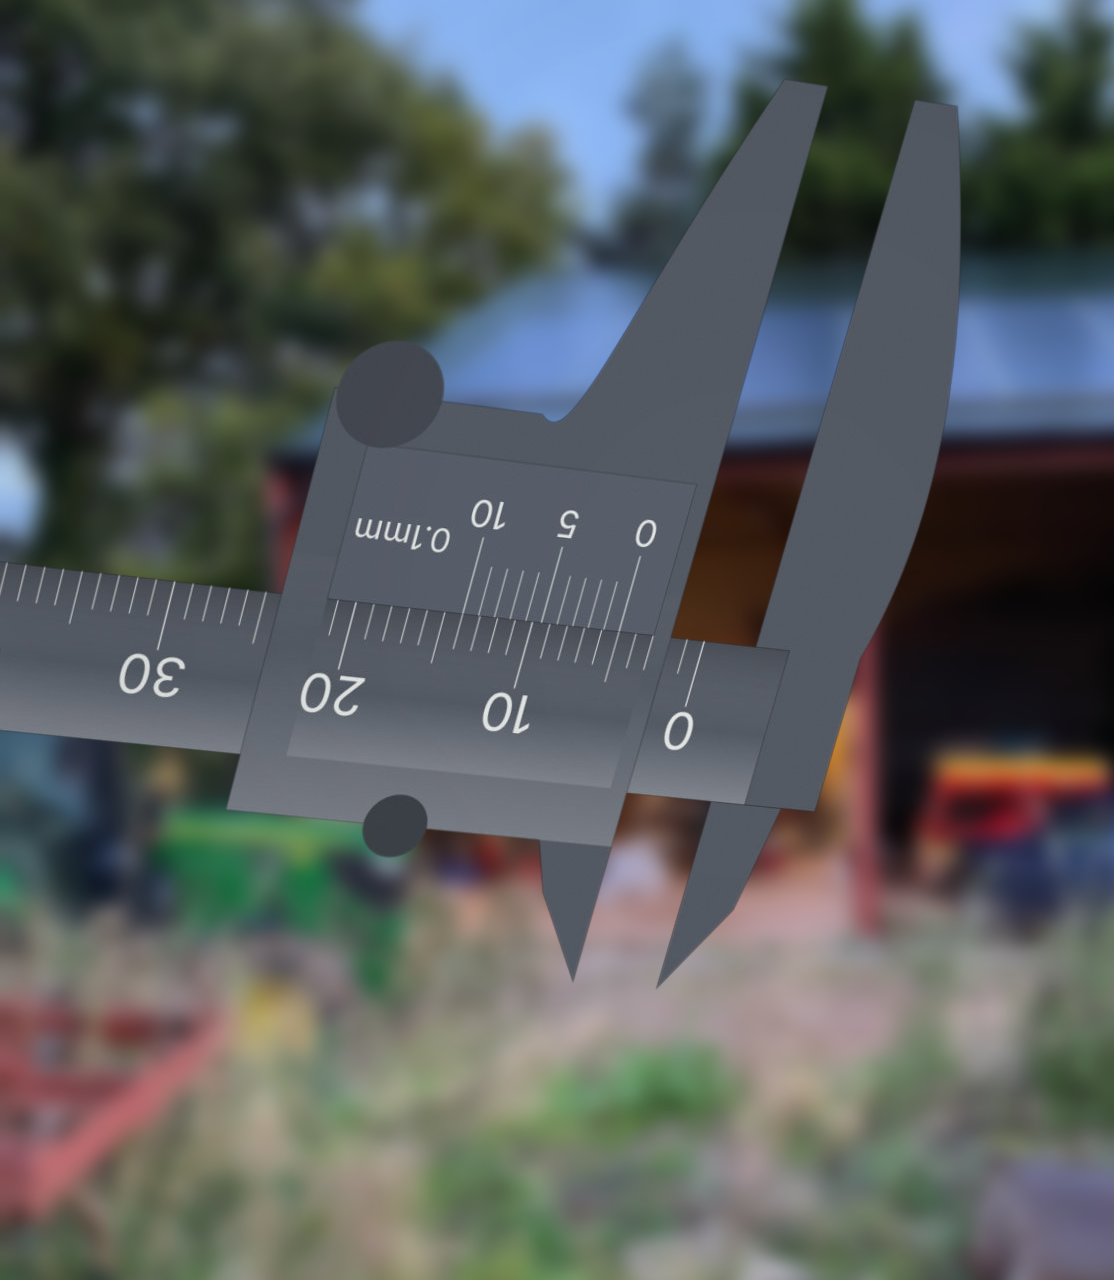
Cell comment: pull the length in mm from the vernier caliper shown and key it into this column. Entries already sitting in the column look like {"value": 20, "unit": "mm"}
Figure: {"value": 5.0, "unit": "mm"}
